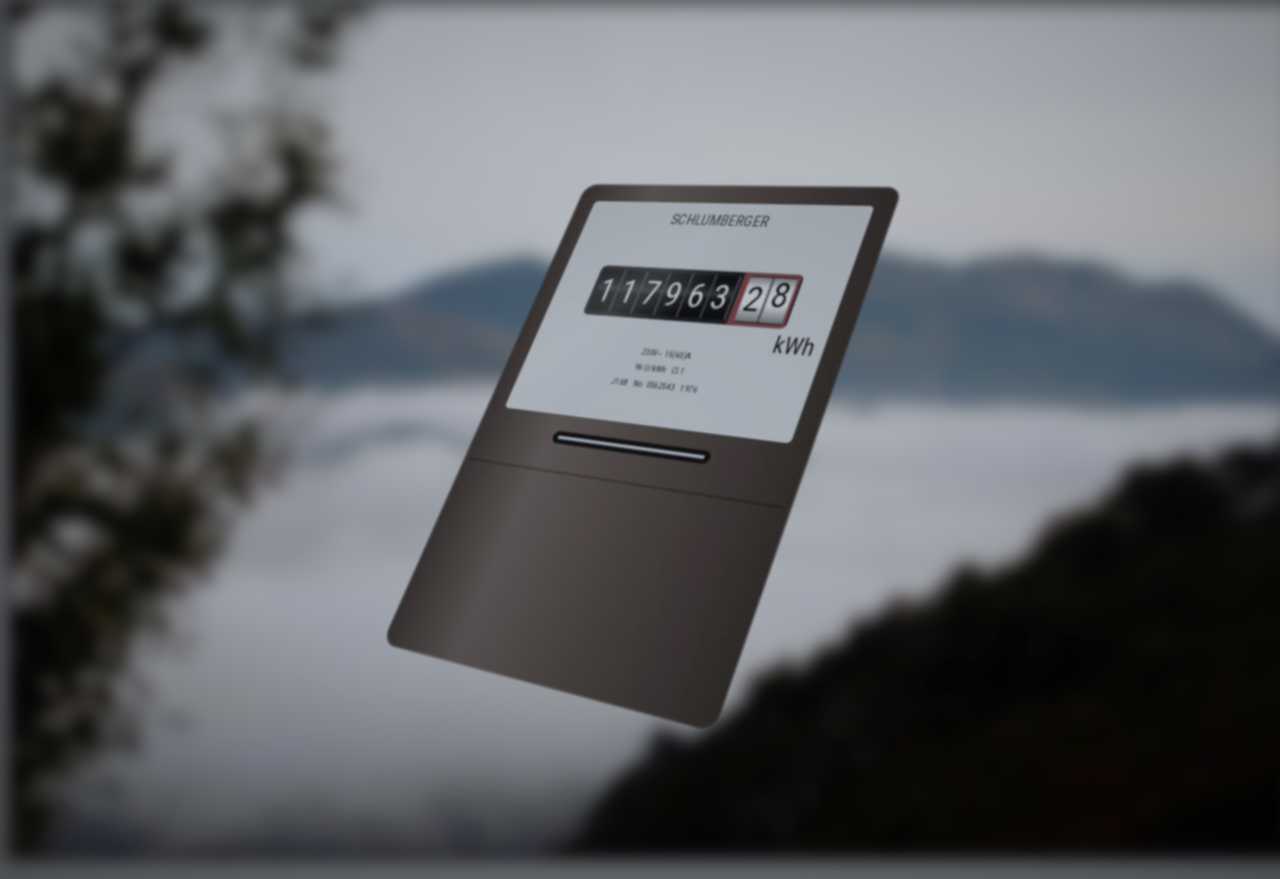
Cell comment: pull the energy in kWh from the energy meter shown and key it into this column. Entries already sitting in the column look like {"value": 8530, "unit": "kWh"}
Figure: {"value": 117963.28, "unit": "kWh"}
